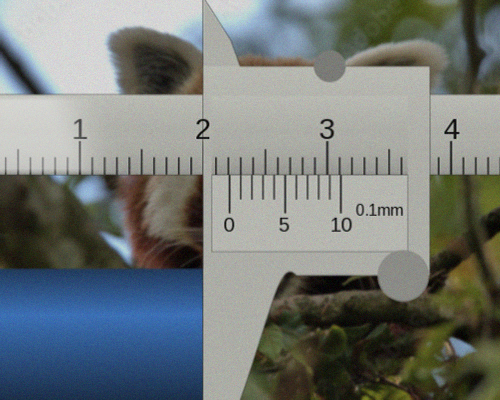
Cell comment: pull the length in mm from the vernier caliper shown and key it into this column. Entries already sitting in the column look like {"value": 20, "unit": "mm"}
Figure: {"value": 22.1, "unit": "mm"}
